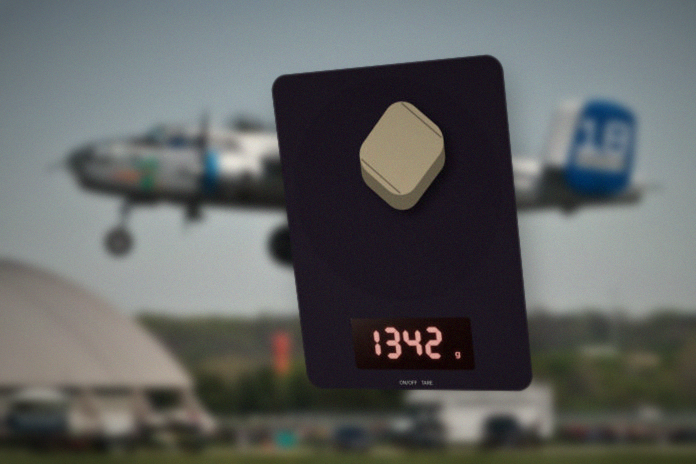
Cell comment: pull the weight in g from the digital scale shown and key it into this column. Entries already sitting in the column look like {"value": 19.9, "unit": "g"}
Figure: {"value": 1342, "unit": "g"}
